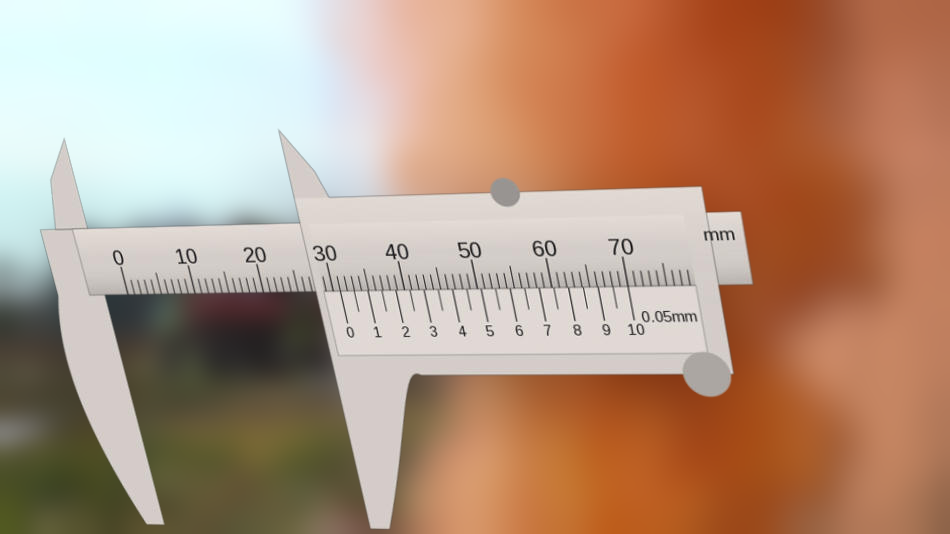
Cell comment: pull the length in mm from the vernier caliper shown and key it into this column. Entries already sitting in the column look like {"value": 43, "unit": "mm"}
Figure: {"value": 31.0, "unit": "mm"}
